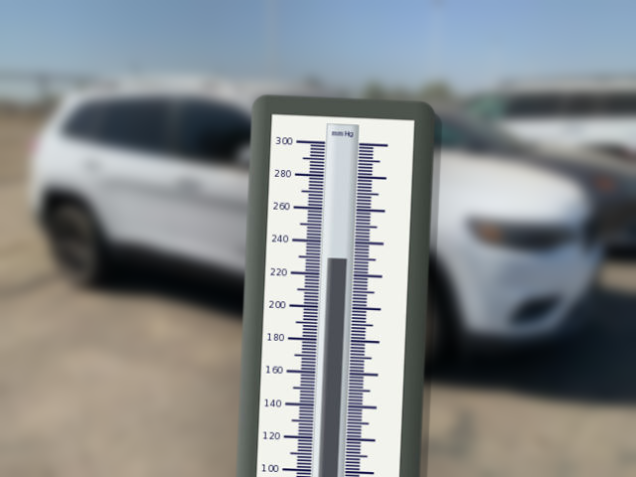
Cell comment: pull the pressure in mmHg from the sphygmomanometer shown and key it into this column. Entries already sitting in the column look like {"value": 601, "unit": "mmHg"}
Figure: {"value": 230, "unit": "mmHg"}
